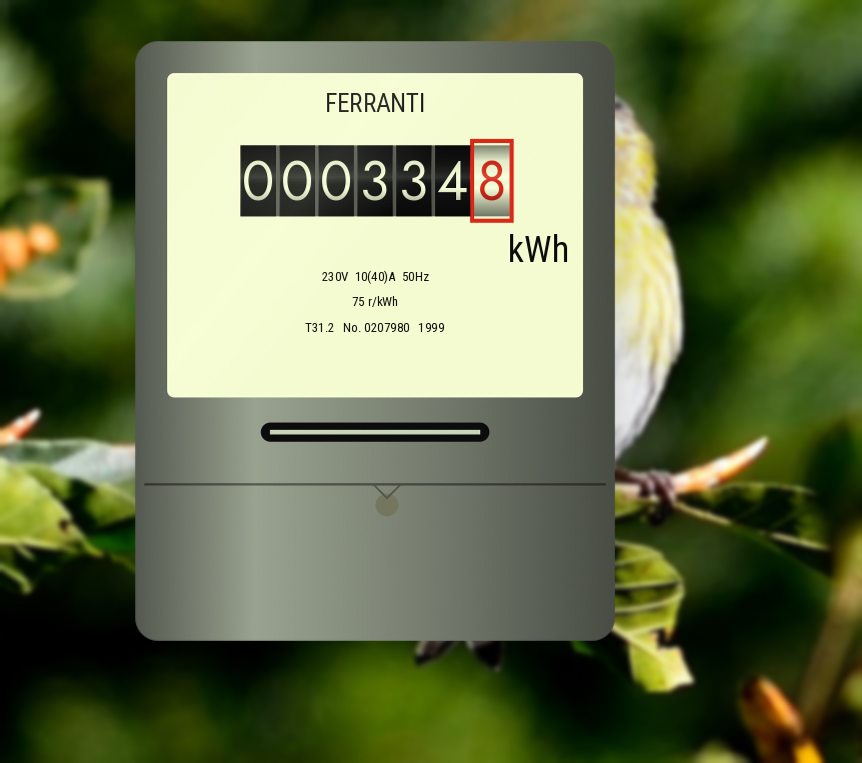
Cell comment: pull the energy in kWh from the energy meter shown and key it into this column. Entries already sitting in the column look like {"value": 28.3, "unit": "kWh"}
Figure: {"value": 334.8, "unit": "kWh"}
